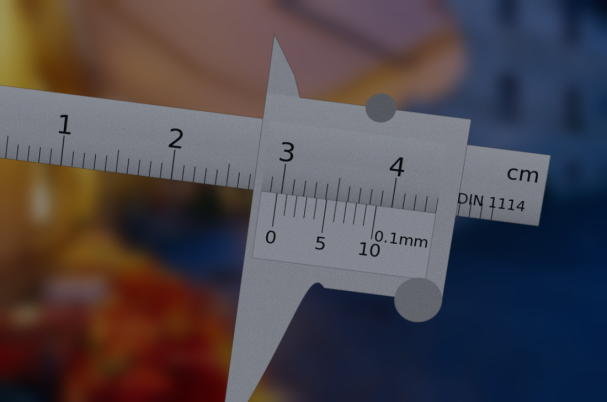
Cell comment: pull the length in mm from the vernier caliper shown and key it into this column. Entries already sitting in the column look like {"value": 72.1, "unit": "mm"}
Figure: {"value": 29.6, "unit": "mm"}
